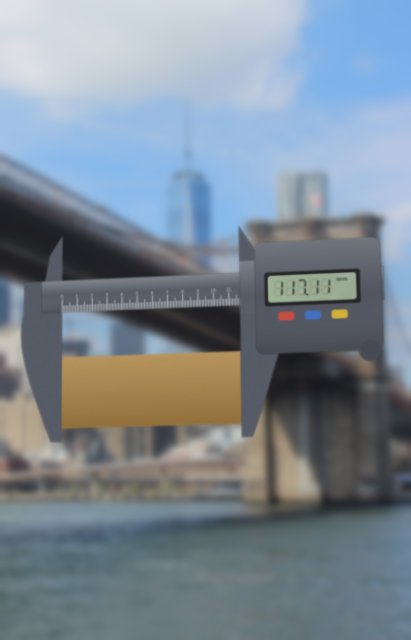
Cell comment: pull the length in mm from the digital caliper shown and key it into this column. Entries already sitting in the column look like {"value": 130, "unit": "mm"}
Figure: {"value": 117.11, "unit": "mm"}
